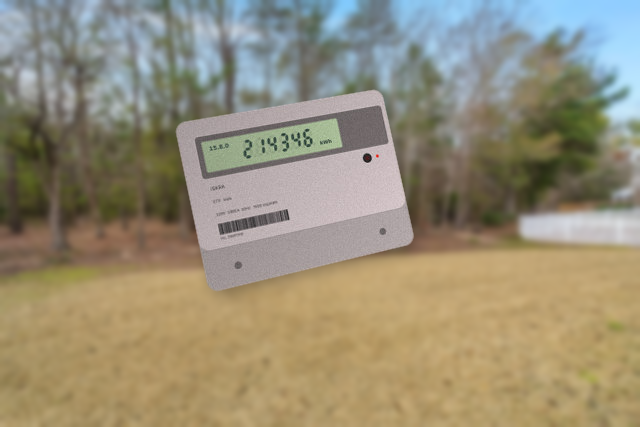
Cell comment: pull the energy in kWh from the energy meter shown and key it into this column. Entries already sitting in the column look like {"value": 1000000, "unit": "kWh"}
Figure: {"value": 214346, "unit": "kWh"}
